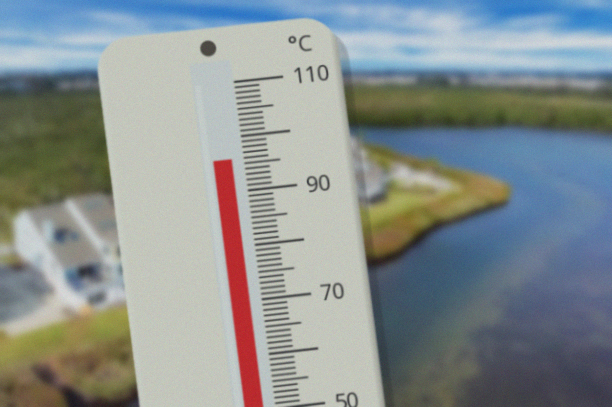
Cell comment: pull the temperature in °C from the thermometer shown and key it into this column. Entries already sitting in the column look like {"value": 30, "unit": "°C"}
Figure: {"value": 96, "unit": "°C"}
